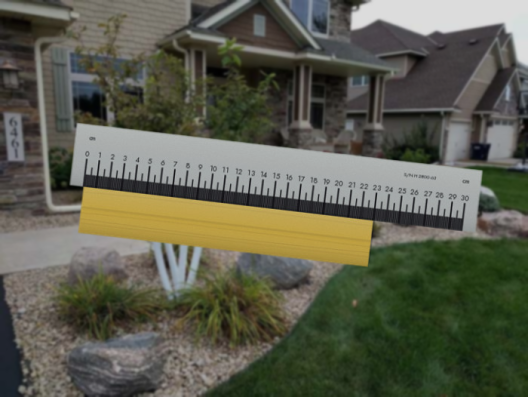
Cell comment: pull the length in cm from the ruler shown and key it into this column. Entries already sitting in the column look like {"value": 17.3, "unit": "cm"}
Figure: {"value": 23, "unit": "cm"}
